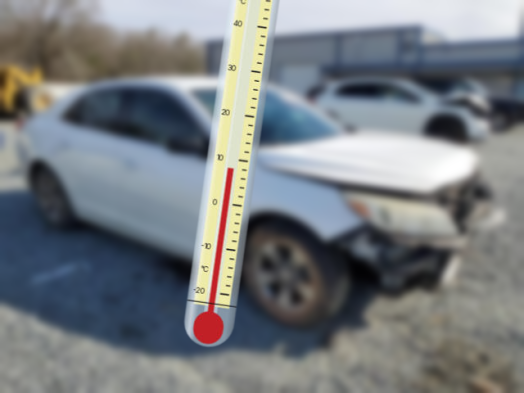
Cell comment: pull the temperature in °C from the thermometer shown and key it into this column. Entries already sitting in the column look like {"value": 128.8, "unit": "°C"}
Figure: {"value": 8, "unit": "°C"}
